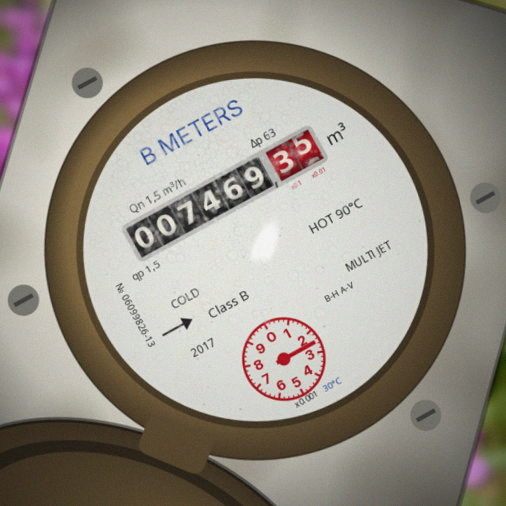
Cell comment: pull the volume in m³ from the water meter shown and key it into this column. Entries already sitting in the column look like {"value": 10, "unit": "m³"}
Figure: {"value": 7469.352, "unit": "m³"}
